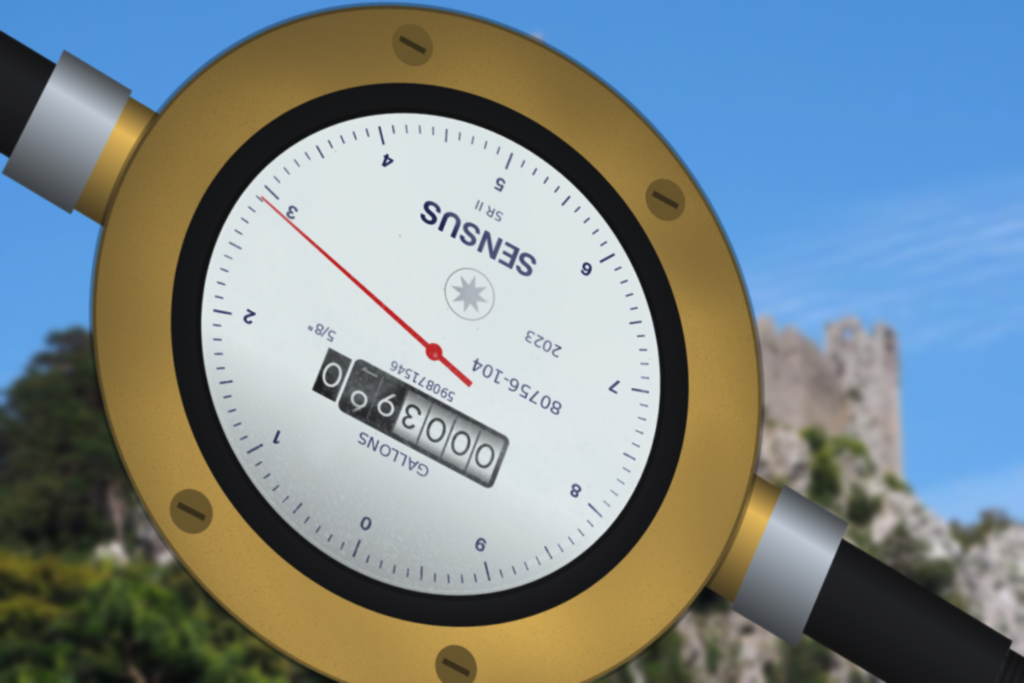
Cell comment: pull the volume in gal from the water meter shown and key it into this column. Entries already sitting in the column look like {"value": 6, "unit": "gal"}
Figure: {"value": 3962.9, "unit": "gal"}
